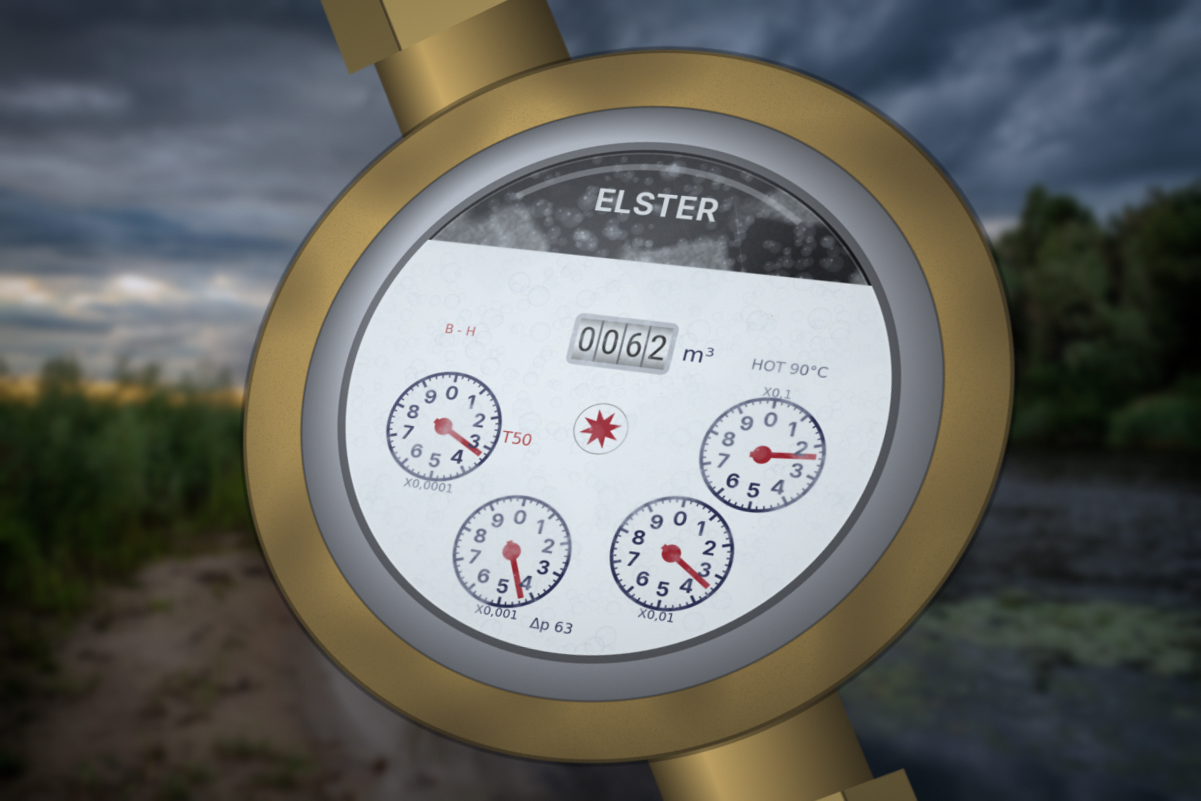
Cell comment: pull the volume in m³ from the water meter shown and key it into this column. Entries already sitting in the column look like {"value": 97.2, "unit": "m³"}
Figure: {"value": 62.2343, "unit": "m³"}
